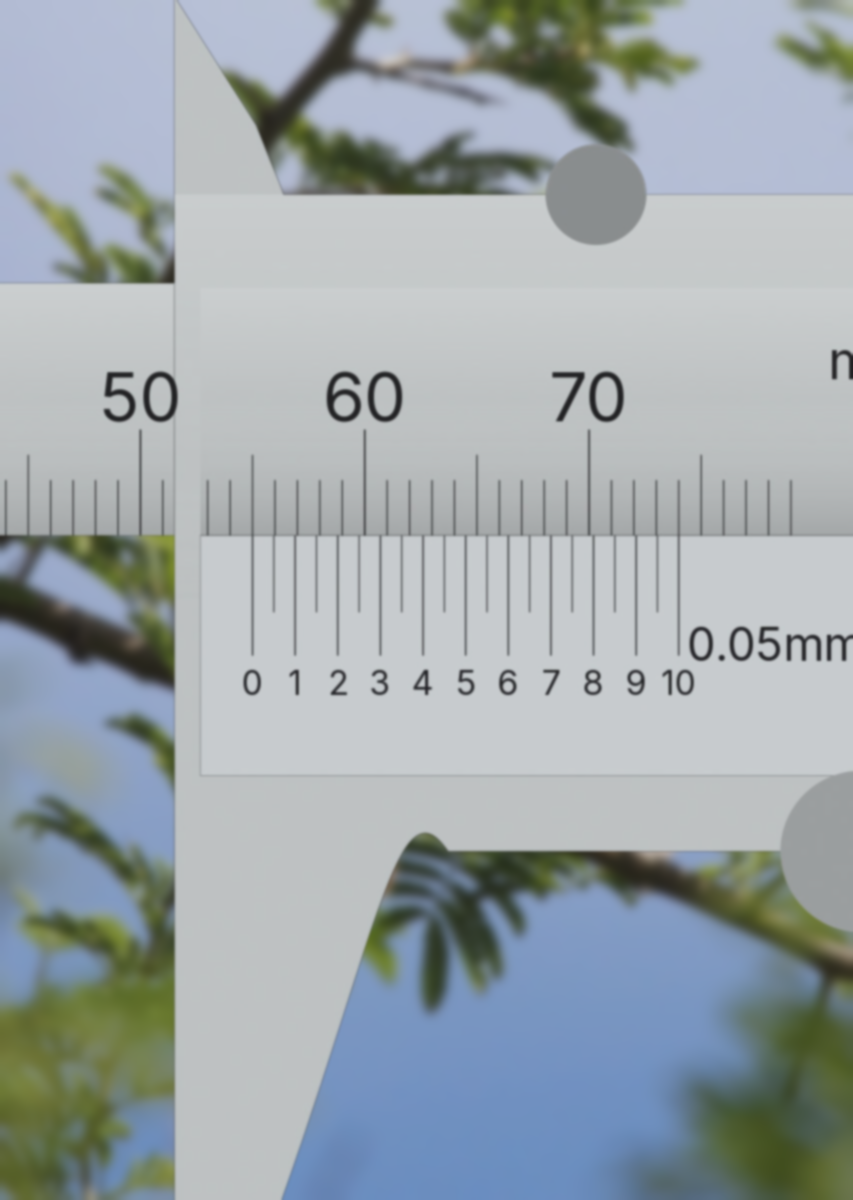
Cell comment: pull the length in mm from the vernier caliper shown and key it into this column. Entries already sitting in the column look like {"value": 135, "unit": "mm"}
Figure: {"value": 55.0, "unit": "mm"}
